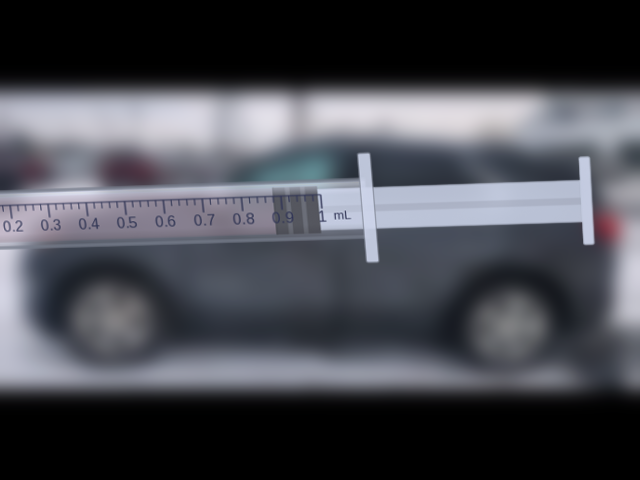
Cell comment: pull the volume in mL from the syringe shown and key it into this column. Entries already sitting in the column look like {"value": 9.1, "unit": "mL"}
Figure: {"value": 0.88, "unit": "mL"}
